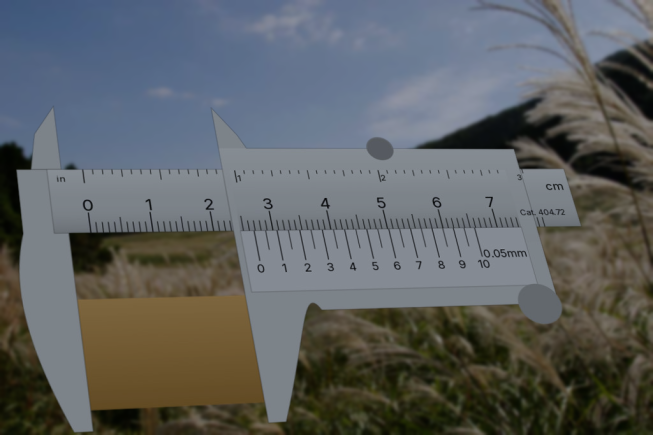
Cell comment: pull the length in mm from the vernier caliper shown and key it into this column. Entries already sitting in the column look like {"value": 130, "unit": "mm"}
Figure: {"value": 26.8, "unit": "mm"}
